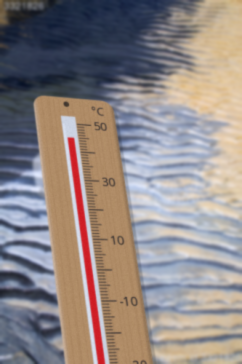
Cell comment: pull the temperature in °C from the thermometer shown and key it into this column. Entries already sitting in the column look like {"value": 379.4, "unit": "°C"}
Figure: {"value": 45, "unit": "°C"}
